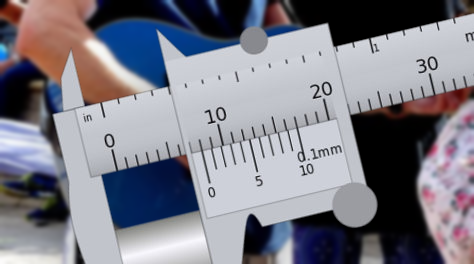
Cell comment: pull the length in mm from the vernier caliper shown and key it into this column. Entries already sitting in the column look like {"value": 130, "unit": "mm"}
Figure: {"value": 8.0, "unit": "mm"}
